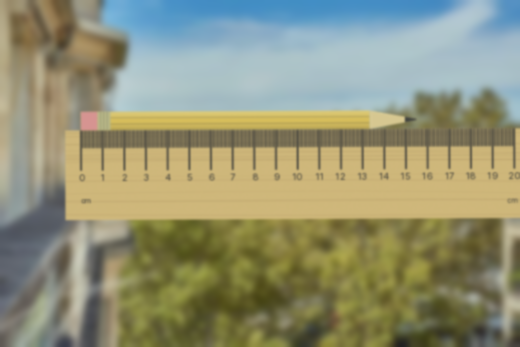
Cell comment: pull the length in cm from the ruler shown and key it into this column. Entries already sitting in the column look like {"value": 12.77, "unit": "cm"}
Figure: {"value": 15.5, "unit": "cm"}
